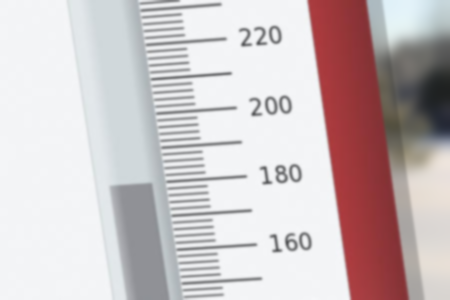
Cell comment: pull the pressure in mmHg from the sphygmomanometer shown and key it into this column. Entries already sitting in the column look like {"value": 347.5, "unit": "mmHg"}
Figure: {"value": 180, "unit": "mmHg"}
